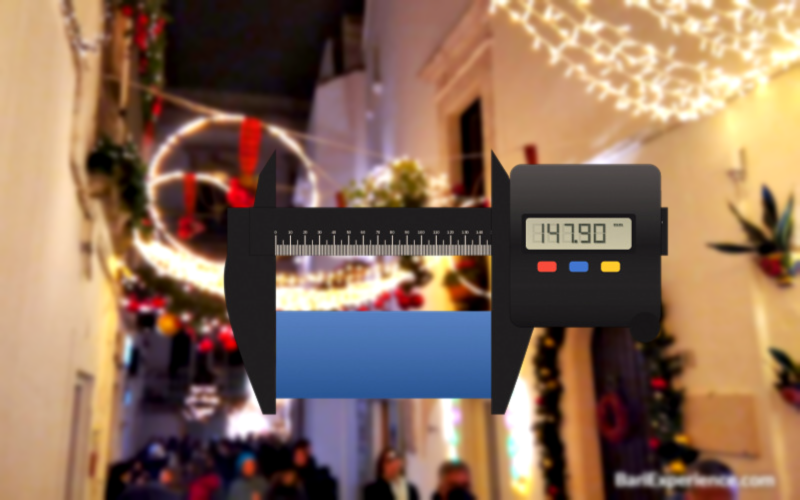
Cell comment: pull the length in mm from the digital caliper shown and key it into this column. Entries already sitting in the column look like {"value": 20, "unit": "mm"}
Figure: {"value": 147.90, "unit": "mm"}
